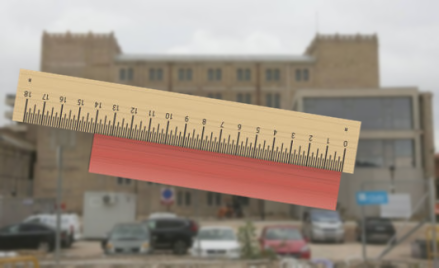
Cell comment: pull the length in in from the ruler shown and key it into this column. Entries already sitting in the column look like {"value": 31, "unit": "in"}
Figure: {"value": 14, "unit": "in"}
